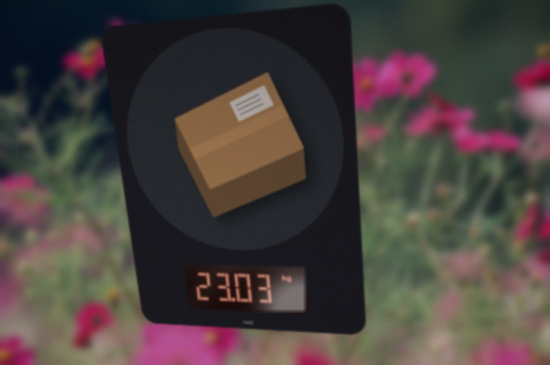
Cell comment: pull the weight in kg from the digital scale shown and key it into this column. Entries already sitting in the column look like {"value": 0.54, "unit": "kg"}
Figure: {"value": 23.03, "unit": "kg"}
